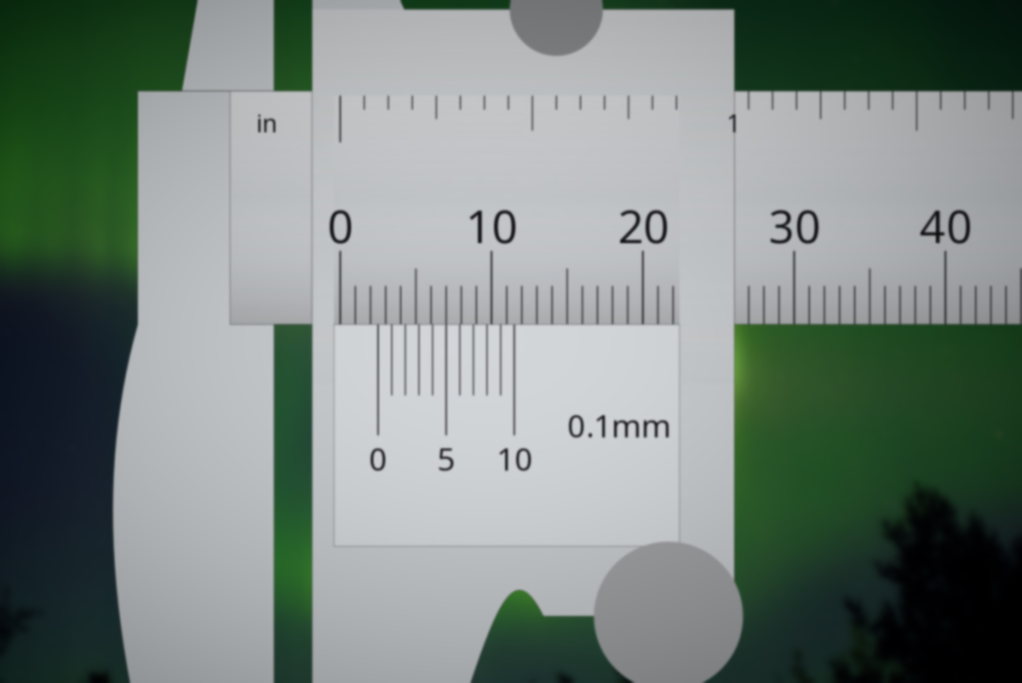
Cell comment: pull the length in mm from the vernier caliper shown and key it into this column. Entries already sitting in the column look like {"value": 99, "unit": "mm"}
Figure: {"value": 2.5, "unit": "mm"}
